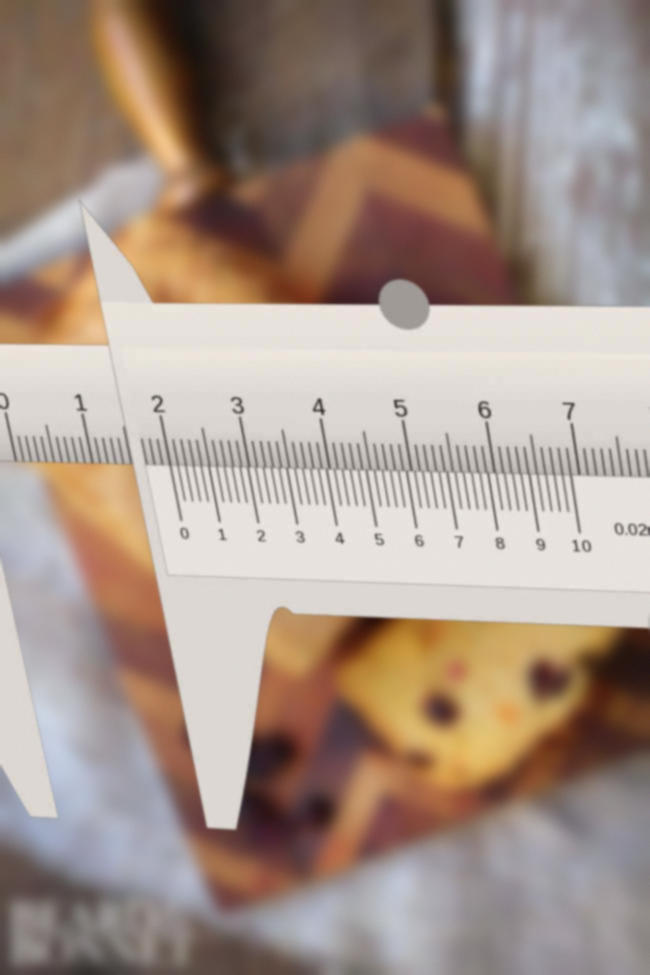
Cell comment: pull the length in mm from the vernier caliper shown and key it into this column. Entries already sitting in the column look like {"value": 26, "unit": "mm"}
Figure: {"value": 20.0, "unit": "mm"}
